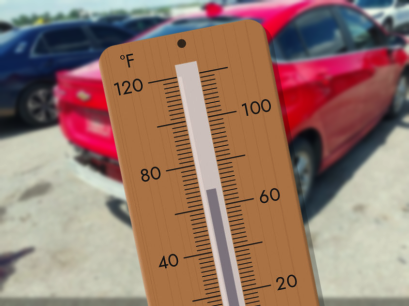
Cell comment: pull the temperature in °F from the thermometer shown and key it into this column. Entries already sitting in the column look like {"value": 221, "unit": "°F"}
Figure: {"value": 68, "unit": "°F"}
